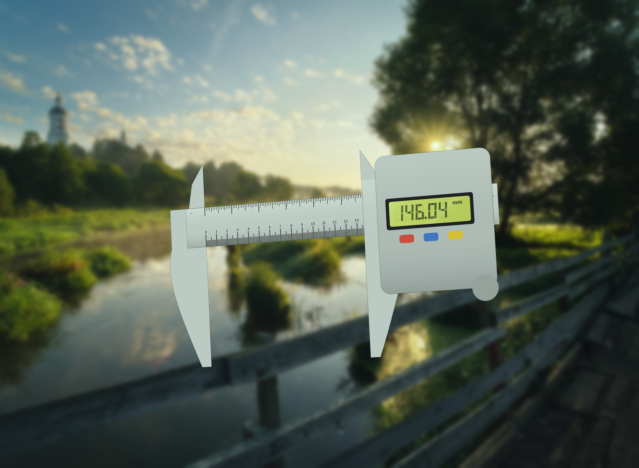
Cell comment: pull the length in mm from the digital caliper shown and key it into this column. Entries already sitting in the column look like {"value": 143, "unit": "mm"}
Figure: {"value": 146.04, "unit": "mm"}
